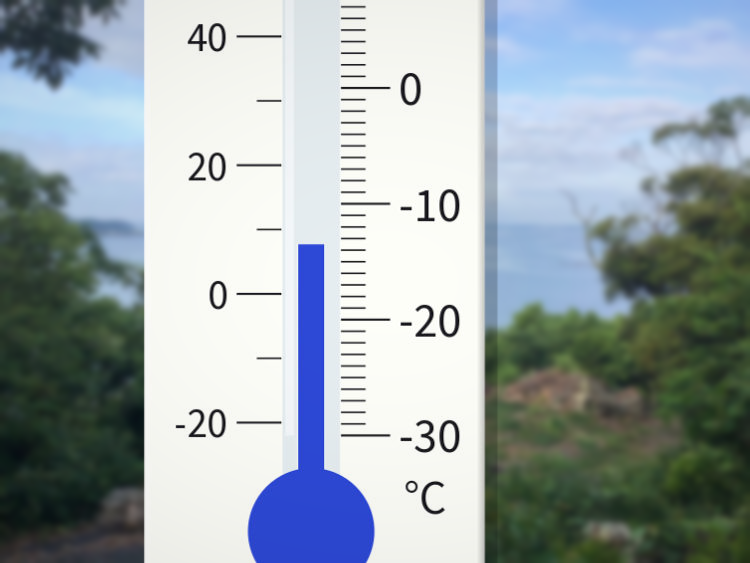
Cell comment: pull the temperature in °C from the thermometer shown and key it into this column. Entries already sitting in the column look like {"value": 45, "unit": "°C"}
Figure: {"value": -13.5, "unit": "°C"}
